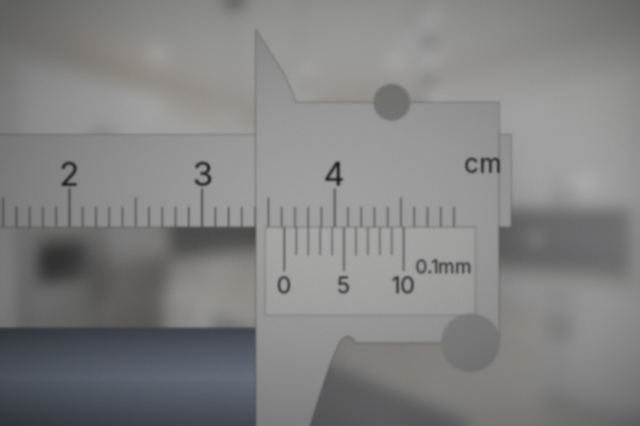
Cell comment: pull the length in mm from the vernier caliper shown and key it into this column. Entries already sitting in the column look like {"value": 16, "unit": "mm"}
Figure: {"value": 36.2, "unit": "mm"}
